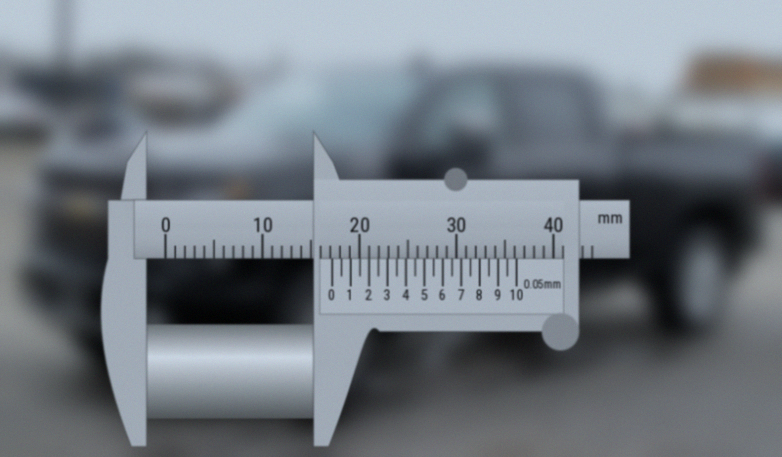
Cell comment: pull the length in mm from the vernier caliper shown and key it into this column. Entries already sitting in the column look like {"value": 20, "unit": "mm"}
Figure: {"value": 17.2, "unit": "mm"}
